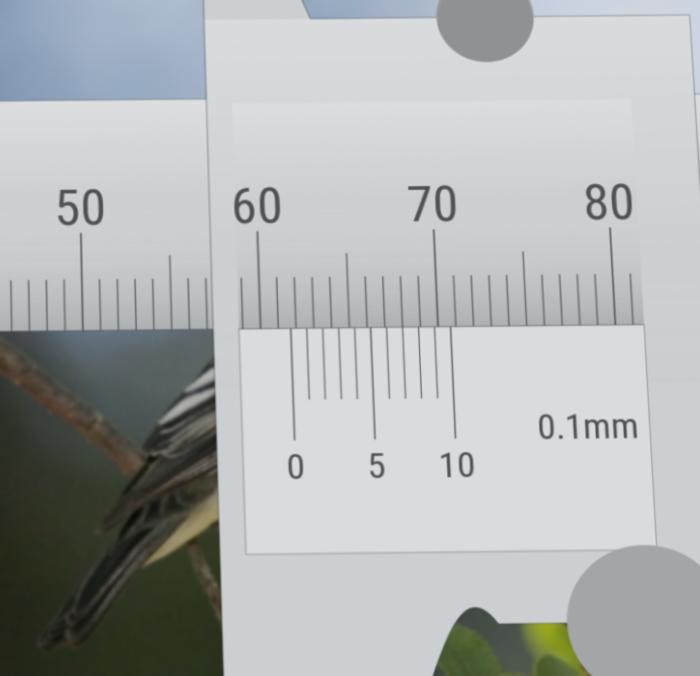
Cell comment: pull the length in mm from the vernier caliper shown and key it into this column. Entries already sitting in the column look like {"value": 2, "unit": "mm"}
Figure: {"value": 61.7, "unit": "mm"}
